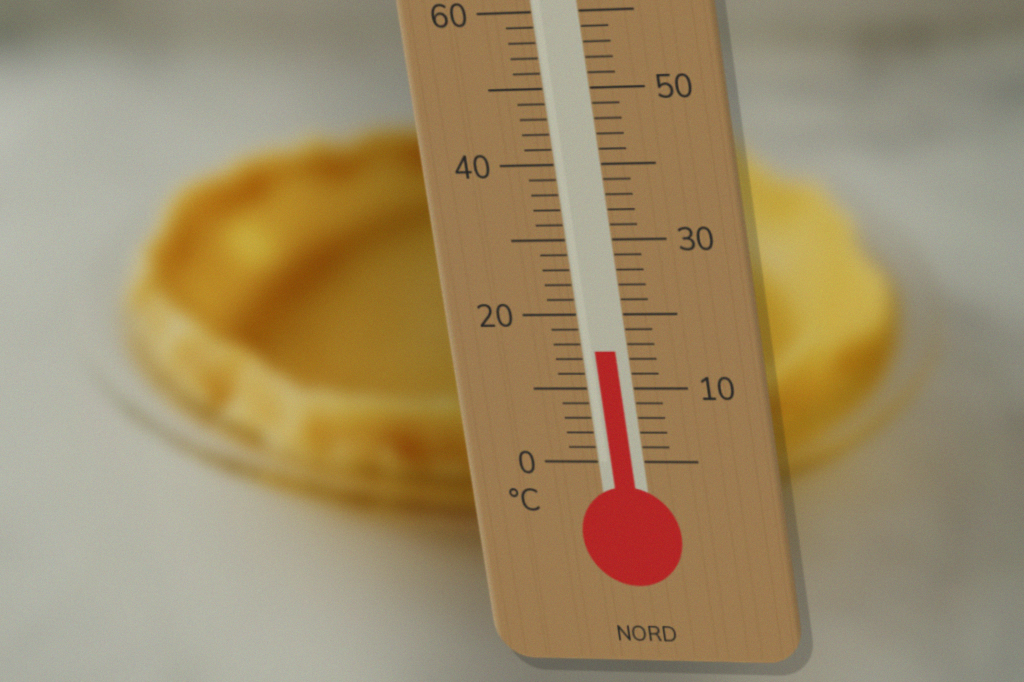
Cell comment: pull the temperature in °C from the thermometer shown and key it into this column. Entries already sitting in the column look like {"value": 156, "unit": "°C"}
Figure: {"value": 15, "unit": "°C"}
